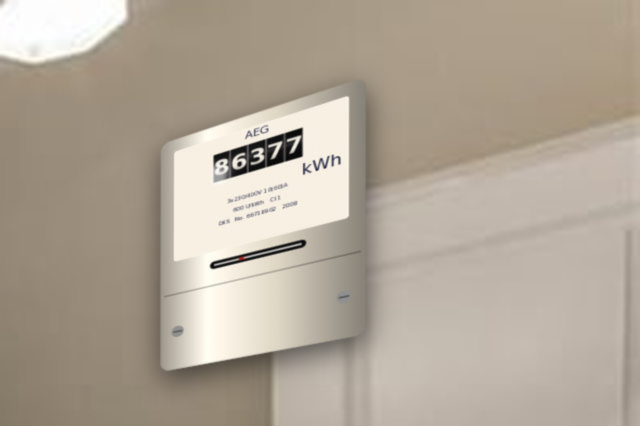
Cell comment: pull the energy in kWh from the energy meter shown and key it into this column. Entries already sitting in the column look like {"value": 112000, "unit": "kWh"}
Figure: {"value": 86377, "unit": "kWh"}
